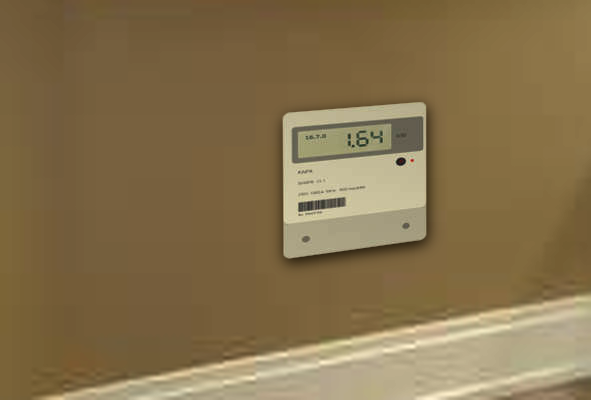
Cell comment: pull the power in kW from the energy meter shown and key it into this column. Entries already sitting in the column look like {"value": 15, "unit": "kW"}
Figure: {"value": 1.64, "unit": "kW"}
